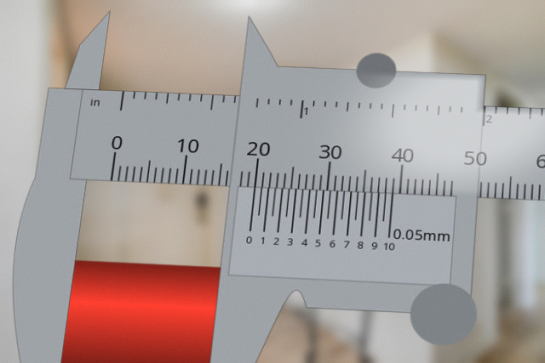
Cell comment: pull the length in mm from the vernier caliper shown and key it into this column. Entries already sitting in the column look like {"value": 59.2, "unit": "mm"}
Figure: {"value": 20.0, "unit": "mm"}
